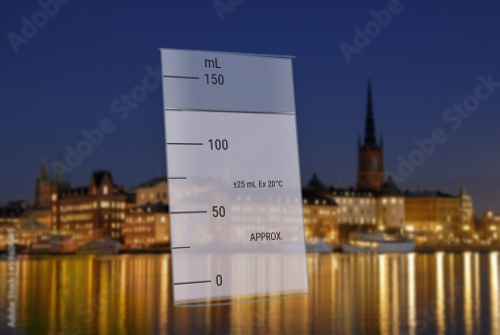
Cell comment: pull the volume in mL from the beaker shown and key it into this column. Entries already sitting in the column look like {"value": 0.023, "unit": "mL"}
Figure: {"value": 125, "unit": "mL"}
